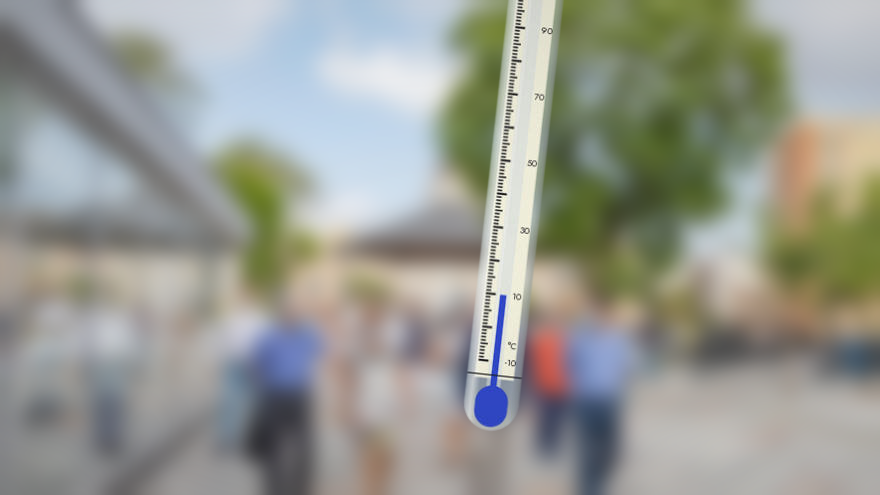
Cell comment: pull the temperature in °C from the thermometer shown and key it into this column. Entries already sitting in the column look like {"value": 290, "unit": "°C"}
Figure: {"value": 10, "unit": "°C"}
